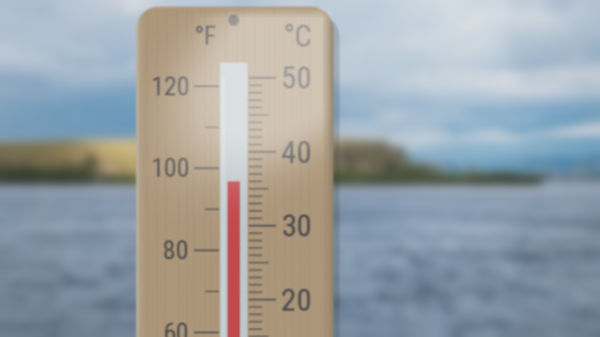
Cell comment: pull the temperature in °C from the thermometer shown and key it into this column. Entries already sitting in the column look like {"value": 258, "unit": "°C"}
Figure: {"value": 36, "unit": "°C"}
